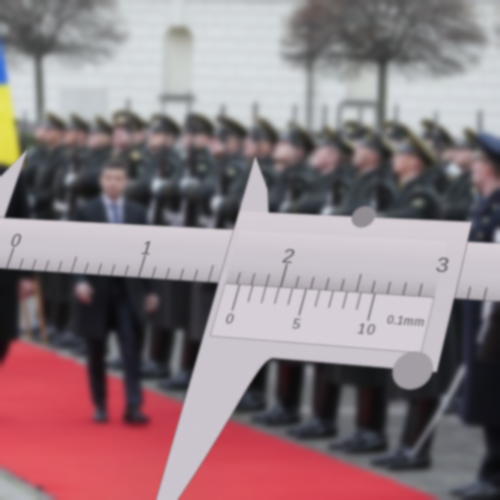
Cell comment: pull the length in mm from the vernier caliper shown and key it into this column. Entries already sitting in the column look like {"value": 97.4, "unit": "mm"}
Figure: {"value": 17.2, "unit": "mm"}
